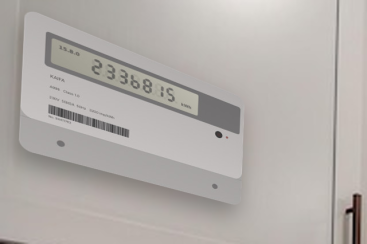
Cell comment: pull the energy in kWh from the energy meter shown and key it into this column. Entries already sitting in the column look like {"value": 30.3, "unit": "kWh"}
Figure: {"value": 2336815, "unit": "kWh"}
